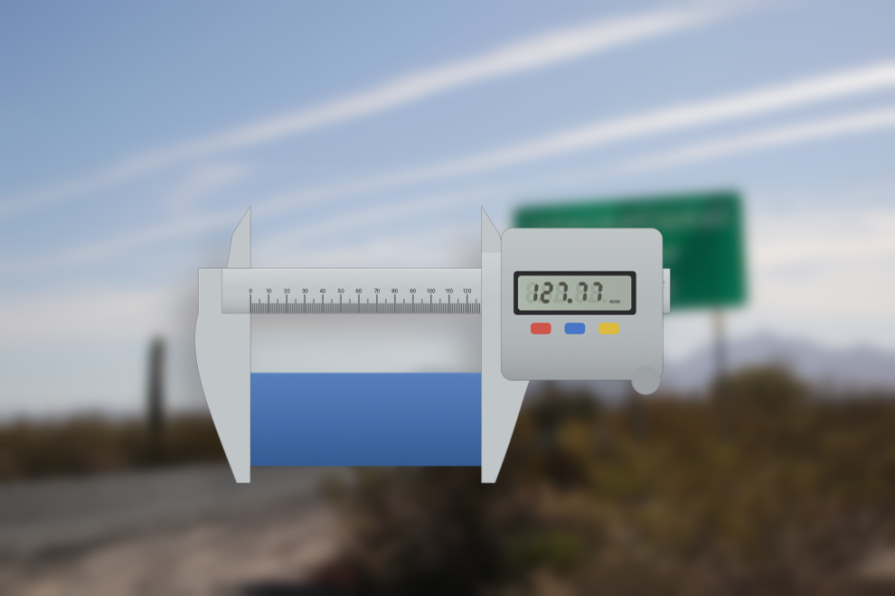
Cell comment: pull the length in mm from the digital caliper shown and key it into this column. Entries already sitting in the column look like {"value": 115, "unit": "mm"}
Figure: {"value": 127.77, "unit": "mm"}
